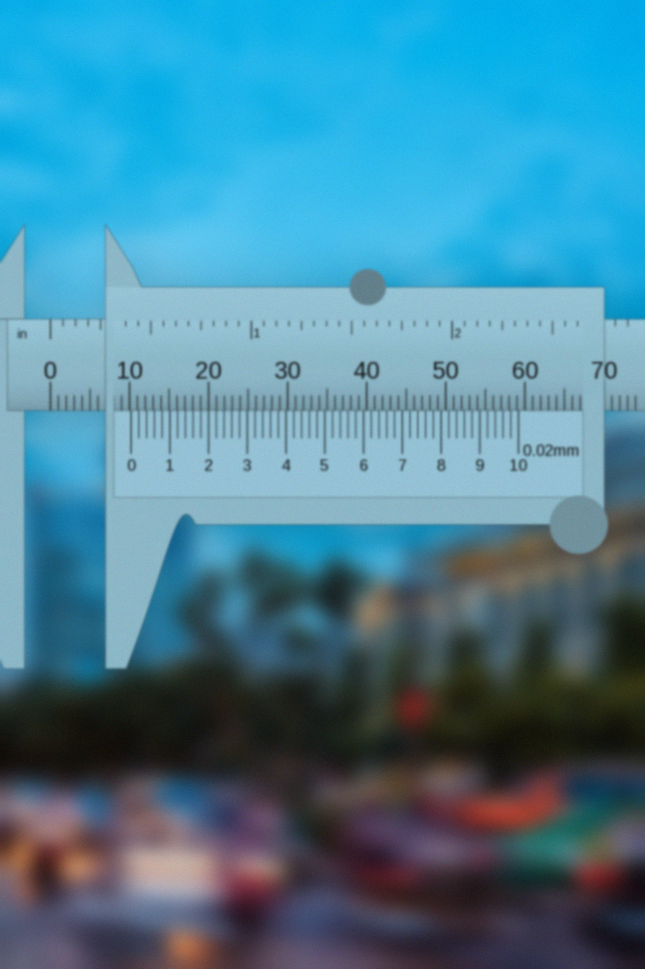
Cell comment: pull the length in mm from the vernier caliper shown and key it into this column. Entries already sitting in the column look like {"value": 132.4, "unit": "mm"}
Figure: {"value": 10.2, "unit": "mm"}
